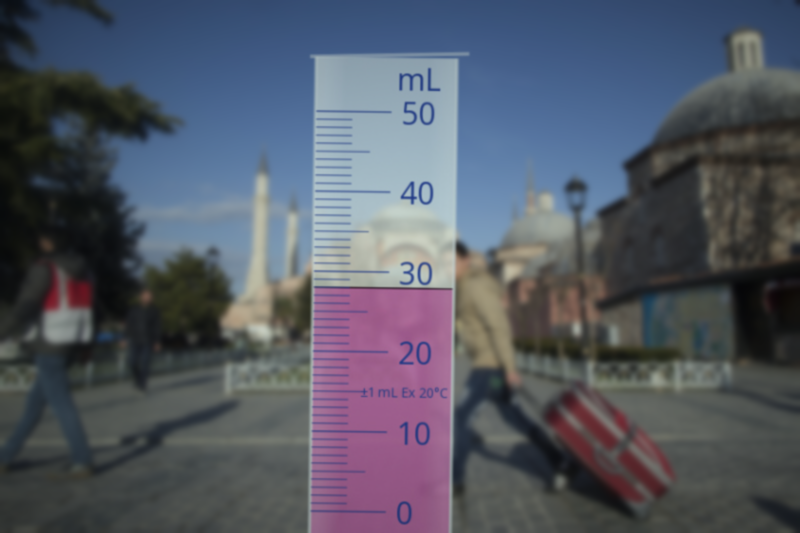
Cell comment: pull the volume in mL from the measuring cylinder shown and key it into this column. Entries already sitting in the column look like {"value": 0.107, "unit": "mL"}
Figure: {"value": 28, "unit": "mL"}
